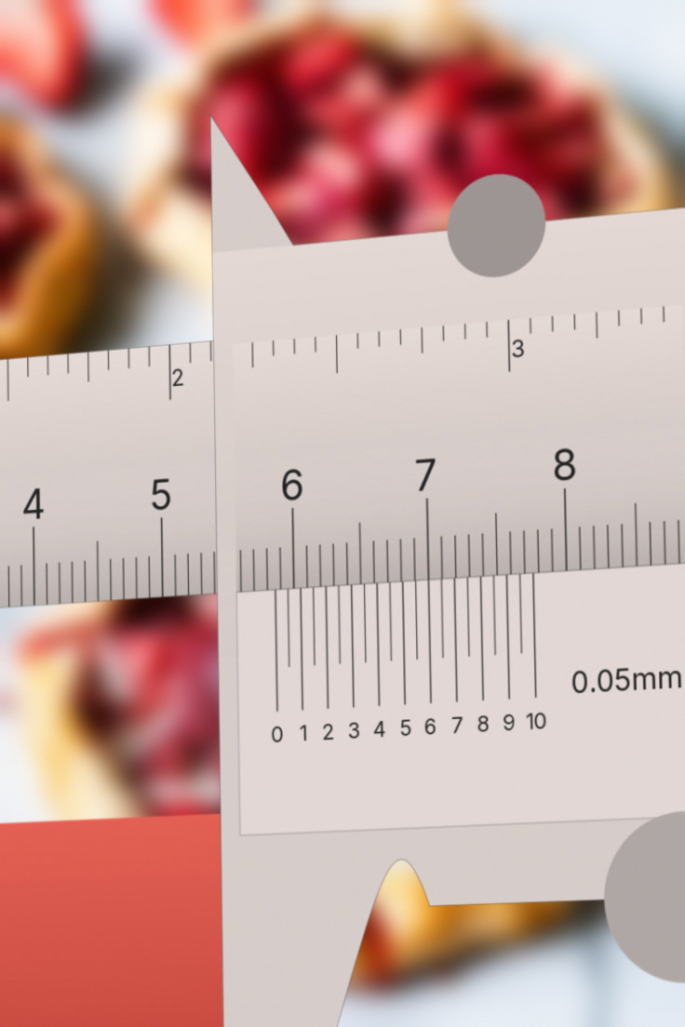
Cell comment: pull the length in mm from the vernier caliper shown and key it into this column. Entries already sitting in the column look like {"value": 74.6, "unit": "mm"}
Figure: {"value": 58.6, "unit": "mm"}
